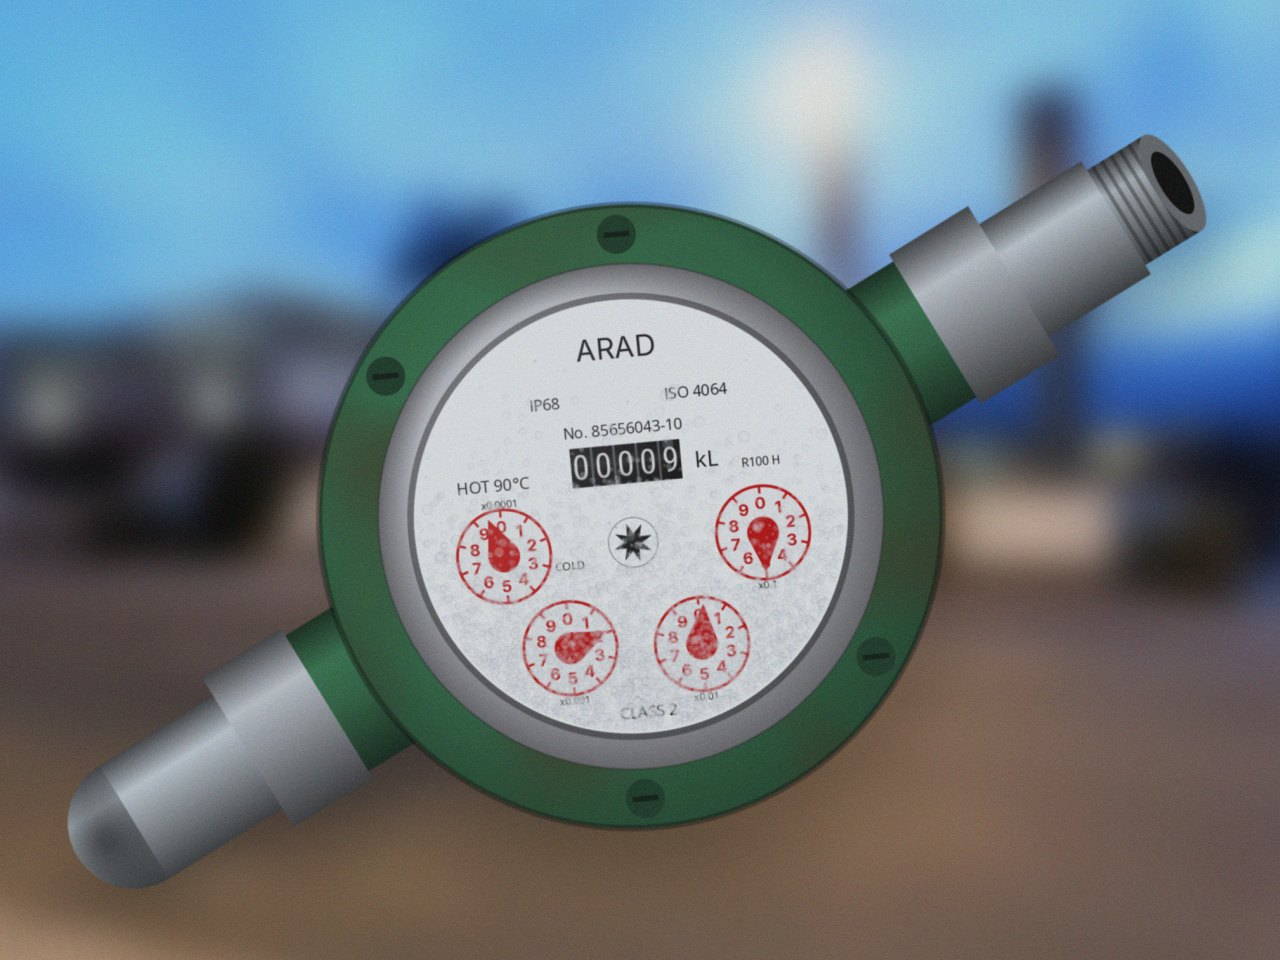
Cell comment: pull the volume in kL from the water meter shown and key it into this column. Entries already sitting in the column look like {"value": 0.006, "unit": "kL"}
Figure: {"value": 9.5019, "unit": "kL"}
